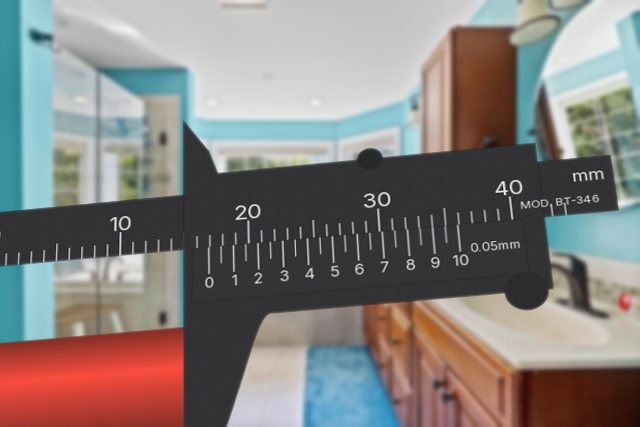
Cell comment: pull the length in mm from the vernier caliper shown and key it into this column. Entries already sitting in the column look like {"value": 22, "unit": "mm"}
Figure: {"value": 16.9, "unit": "mm"}
